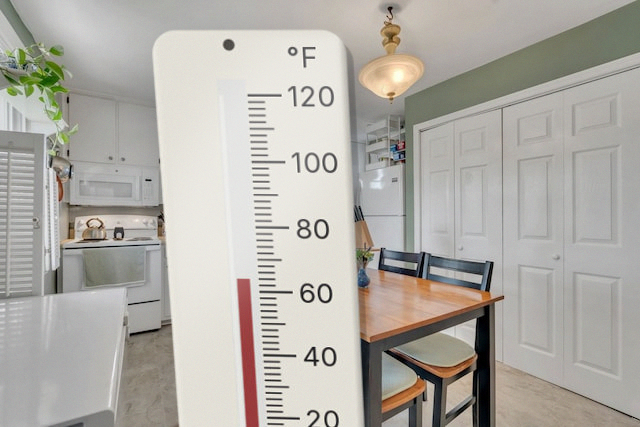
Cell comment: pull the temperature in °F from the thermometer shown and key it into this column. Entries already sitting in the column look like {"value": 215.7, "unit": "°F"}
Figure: {"value": 64, "unit": "°F"}
